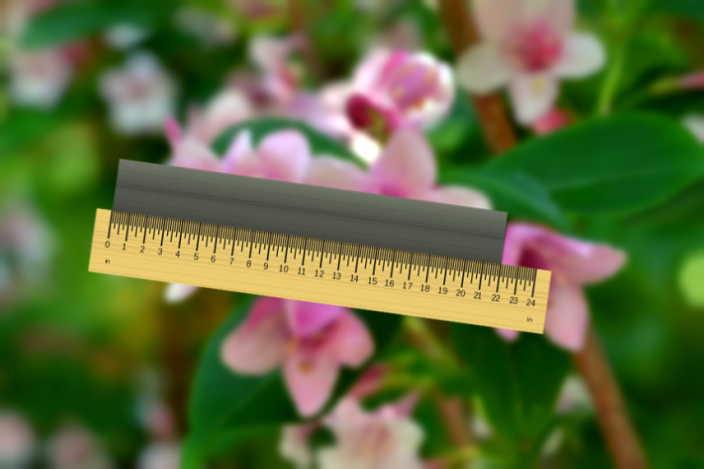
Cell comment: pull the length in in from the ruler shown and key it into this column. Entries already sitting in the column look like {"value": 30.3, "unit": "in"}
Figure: {"value": 22, "unit": "in"}
